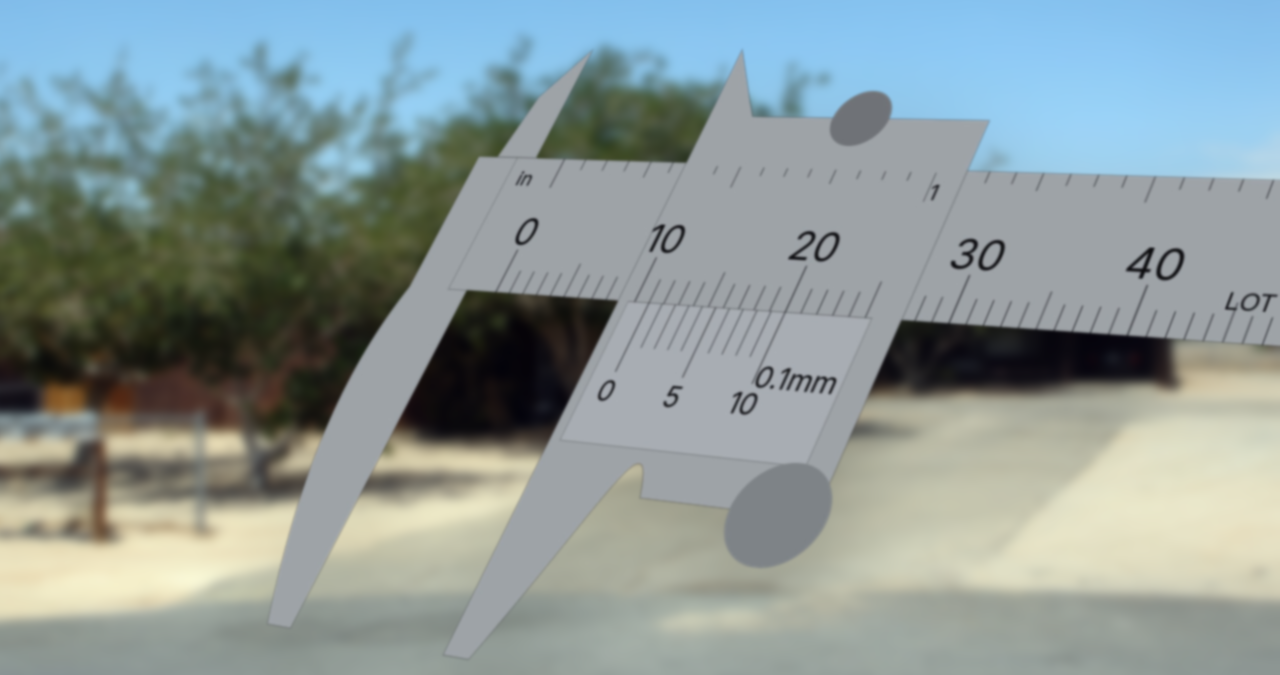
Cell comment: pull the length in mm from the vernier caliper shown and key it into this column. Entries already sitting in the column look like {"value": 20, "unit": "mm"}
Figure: {"value": 11.0, "unit": "mm"}
